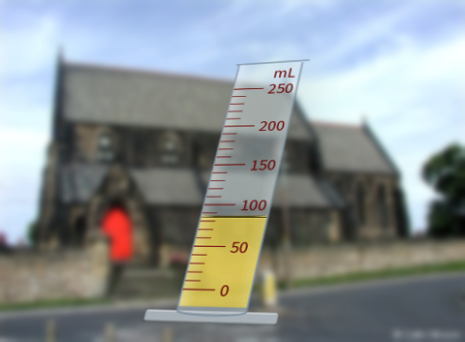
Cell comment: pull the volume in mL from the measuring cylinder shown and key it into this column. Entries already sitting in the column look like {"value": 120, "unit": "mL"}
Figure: {"value": 85, "unit": "mL"}
